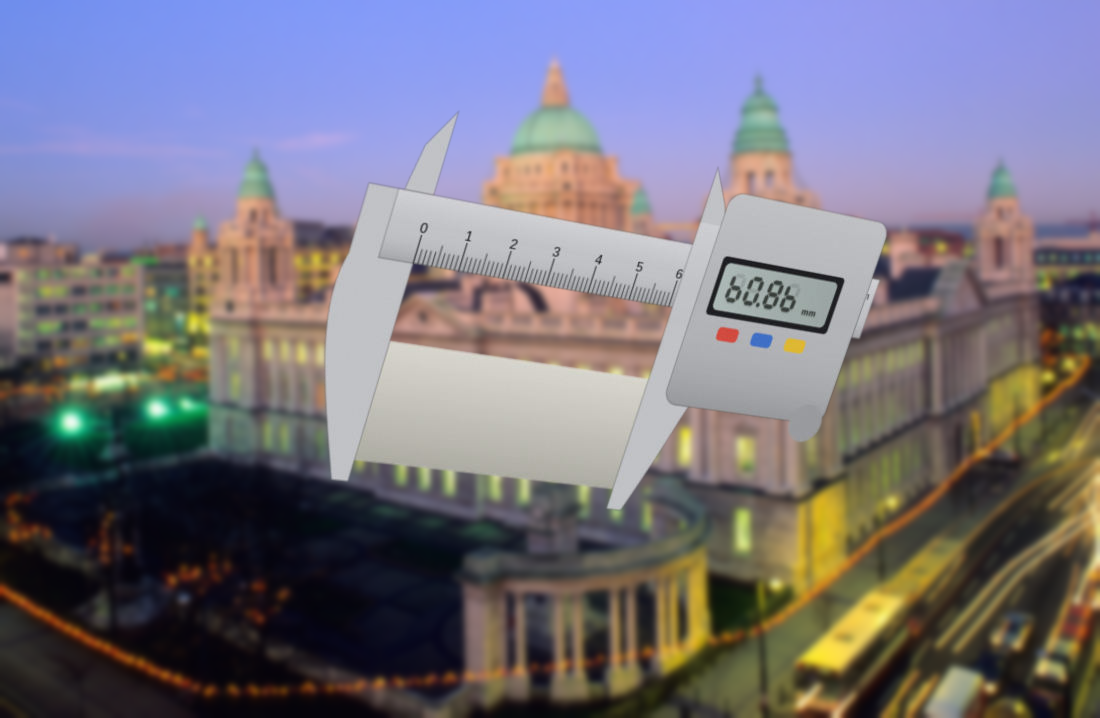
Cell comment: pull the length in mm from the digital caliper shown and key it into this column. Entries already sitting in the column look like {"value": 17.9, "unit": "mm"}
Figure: {"value": 60.86, "unit": "mm"}
